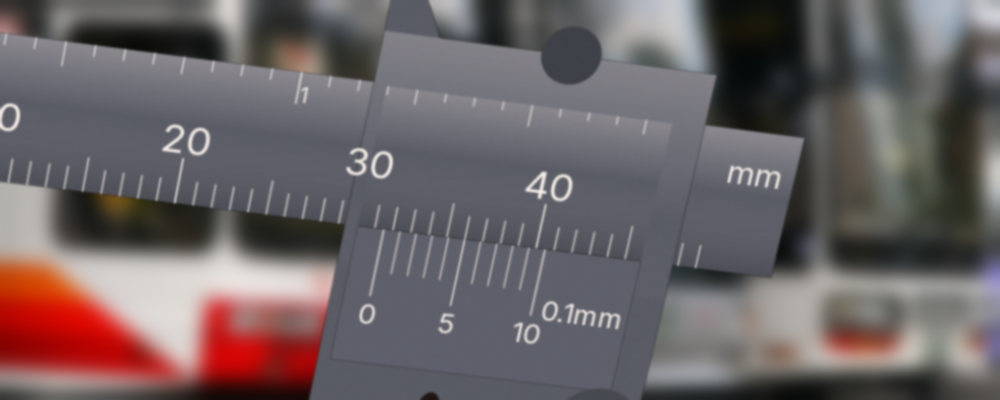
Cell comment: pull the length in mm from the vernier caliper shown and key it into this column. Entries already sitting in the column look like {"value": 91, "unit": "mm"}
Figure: {"value": 31.5, "unit": "mm"}
